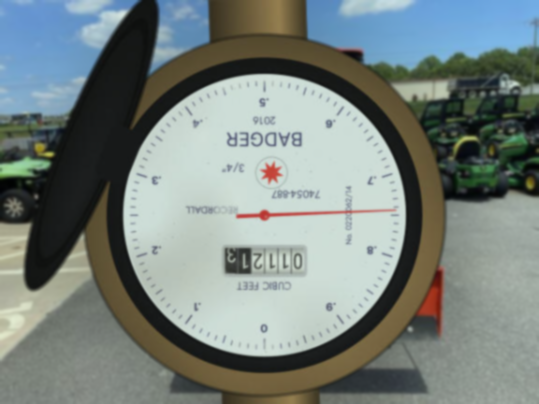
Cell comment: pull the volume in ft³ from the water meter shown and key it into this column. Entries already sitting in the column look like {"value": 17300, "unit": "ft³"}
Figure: {"value": 11212.74, "unit": "ft³"}
